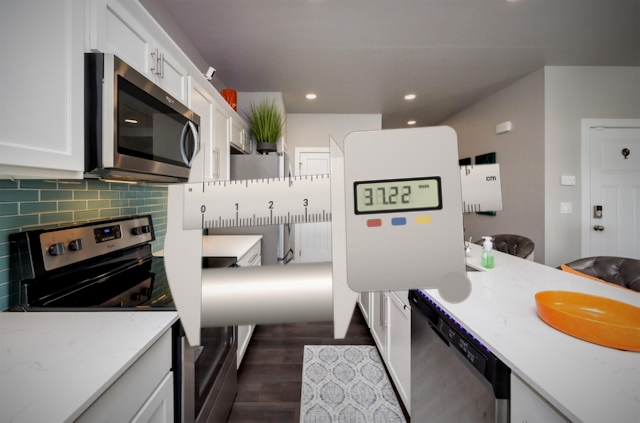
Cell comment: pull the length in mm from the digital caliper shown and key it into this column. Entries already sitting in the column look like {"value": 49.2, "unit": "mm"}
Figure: {"value": 37.22, "unit": "mm"}
